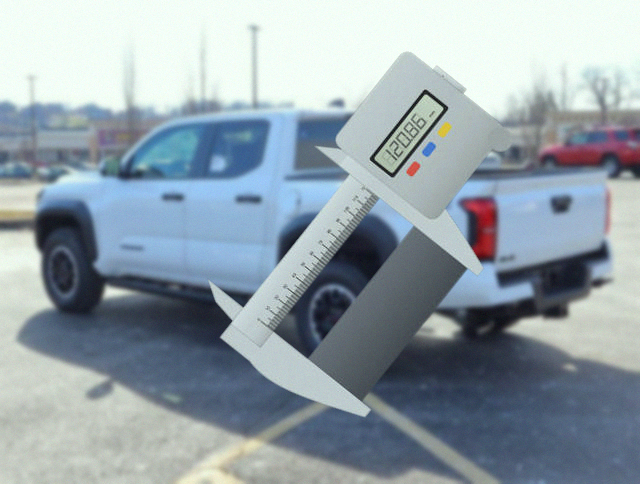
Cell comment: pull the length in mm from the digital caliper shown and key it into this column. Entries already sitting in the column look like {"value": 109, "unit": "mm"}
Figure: {"value": 120.86, "unit": "mm"}
